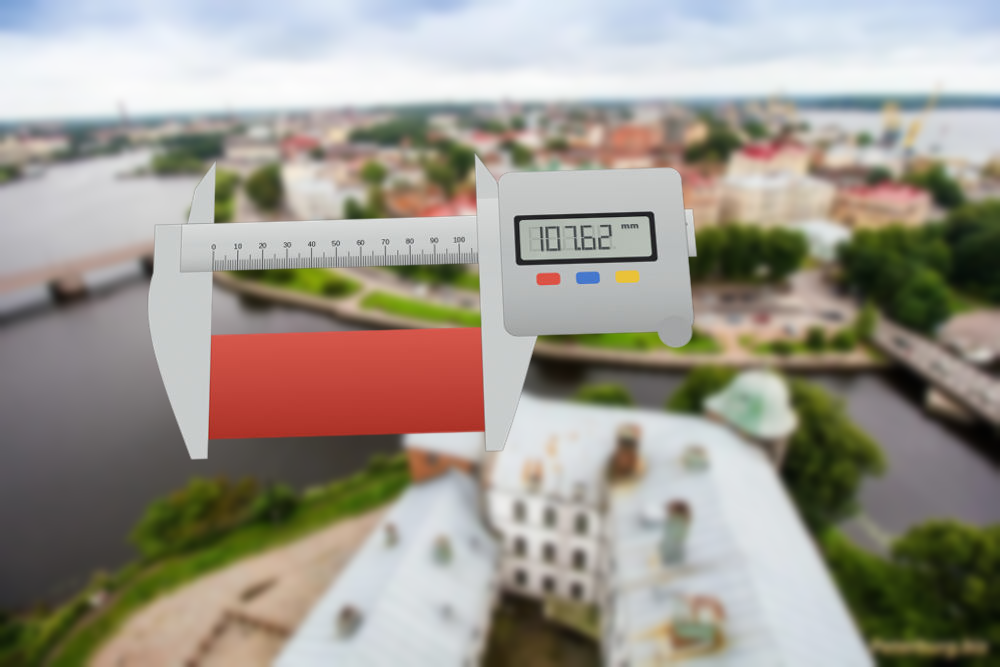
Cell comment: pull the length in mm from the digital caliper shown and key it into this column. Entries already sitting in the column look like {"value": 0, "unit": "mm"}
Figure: {"value": 107.62, "unit": "mm"}
